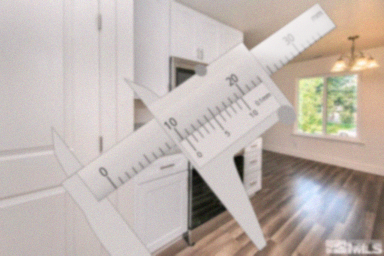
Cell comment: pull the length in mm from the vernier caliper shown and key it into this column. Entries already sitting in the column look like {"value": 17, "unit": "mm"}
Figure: {"value": 10.4, "unit": "mm"}
